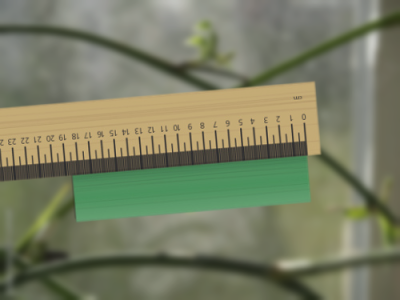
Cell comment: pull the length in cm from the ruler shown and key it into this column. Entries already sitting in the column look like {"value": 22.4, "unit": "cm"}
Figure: {"value": 18.5, "unit": "cm"}
